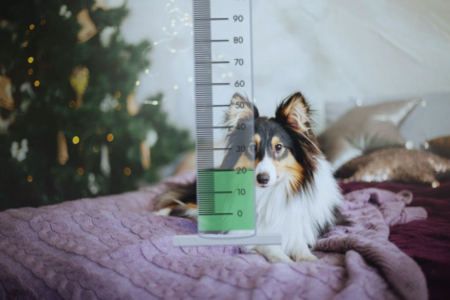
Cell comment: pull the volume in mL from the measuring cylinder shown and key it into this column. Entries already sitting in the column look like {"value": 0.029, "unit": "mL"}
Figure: {"value": 20, "unit": "mL"}
